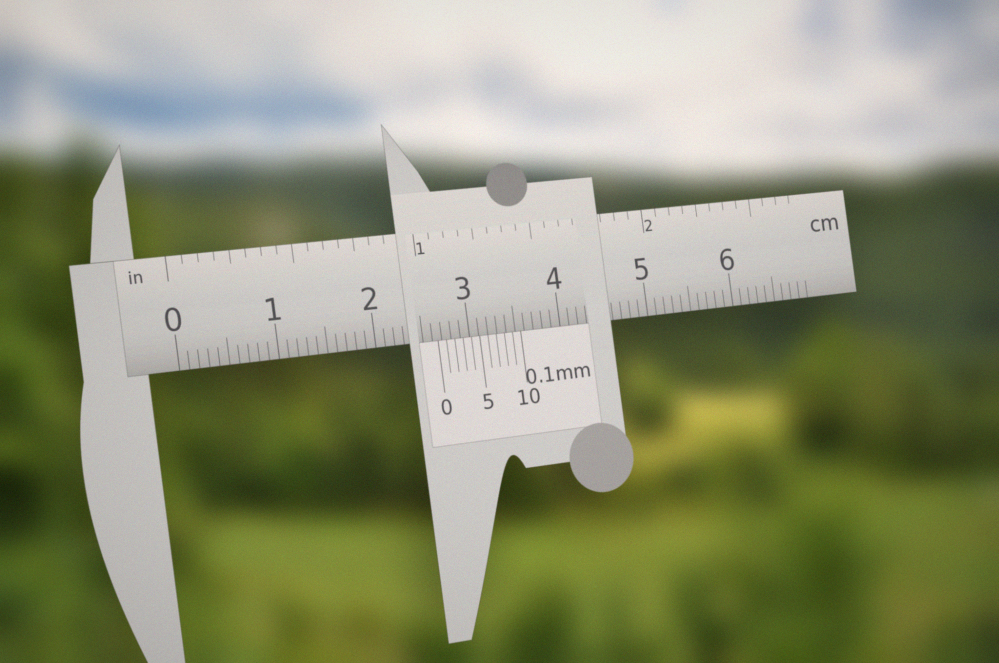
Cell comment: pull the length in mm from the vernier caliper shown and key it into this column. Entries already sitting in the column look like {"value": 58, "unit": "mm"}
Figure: {"value": 26.6, "unit": "mm"}
